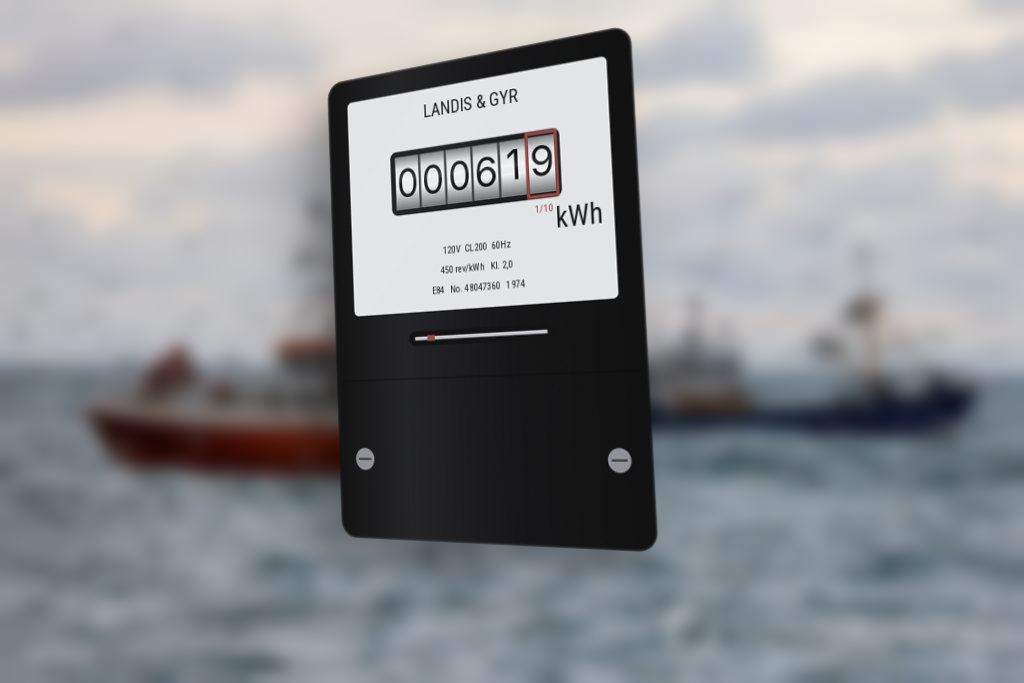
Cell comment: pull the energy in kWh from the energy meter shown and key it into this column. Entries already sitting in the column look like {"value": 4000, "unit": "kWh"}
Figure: {"value": 61.9, "unit": "kWh"}
